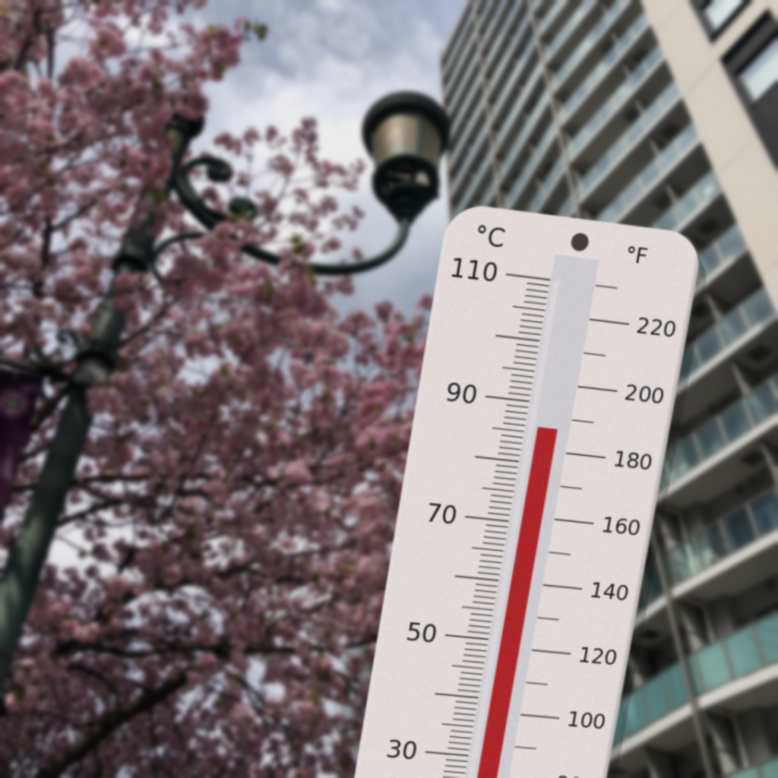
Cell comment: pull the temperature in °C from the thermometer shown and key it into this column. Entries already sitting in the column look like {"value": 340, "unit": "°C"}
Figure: {"value": 86, "unit": "°C"}
